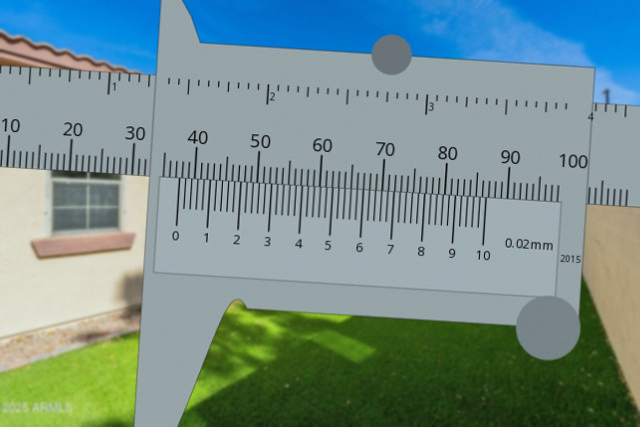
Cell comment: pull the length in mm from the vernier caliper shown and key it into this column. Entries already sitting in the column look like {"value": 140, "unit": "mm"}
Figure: {"value": 37.6, "unit": "mm"}
